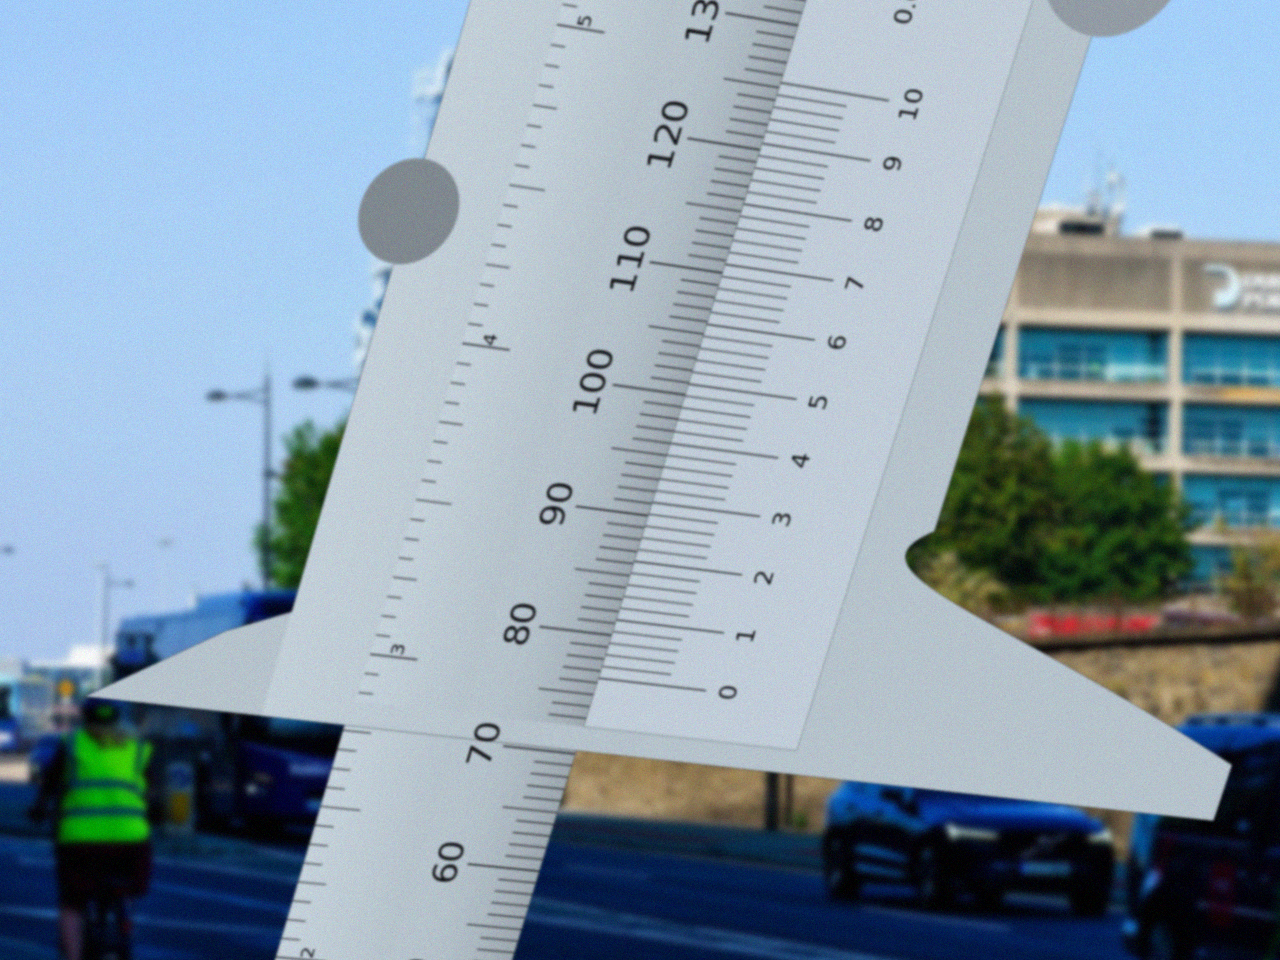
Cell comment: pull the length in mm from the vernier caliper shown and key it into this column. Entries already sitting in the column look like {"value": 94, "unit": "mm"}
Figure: {"value": 76.4, "unit": "mm"}
